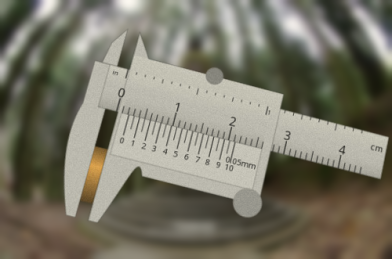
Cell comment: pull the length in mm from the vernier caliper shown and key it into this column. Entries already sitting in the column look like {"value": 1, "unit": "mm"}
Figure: {"value": 2.2, "unit": "mm"}
